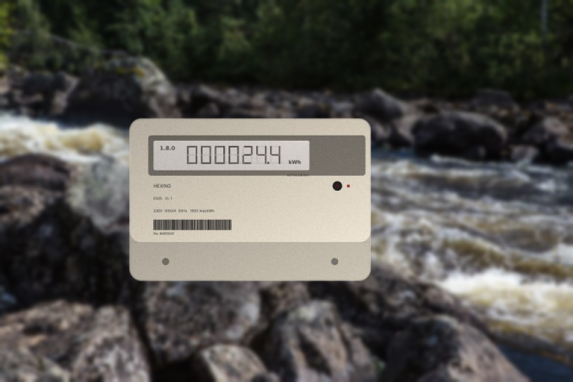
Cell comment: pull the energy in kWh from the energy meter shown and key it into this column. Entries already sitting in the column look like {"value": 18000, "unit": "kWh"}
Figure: {"value": 24.4, "unit": "kWh"}
